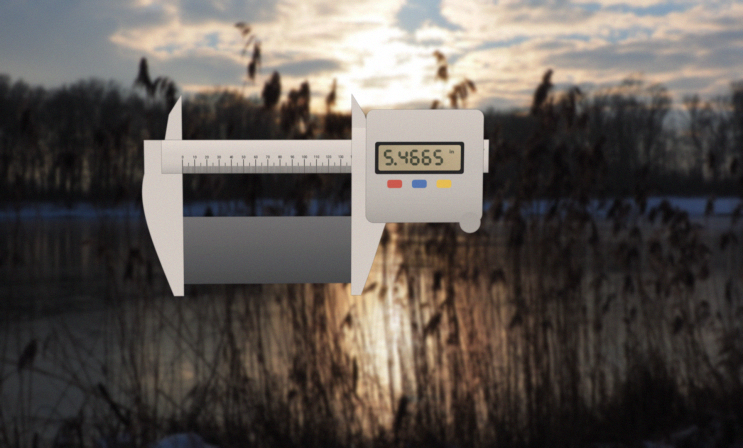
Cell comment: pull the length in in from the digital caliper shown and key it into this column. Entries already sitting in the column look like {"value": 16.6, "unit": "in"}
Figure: {"value": 5.4665, "unit": "in"}
